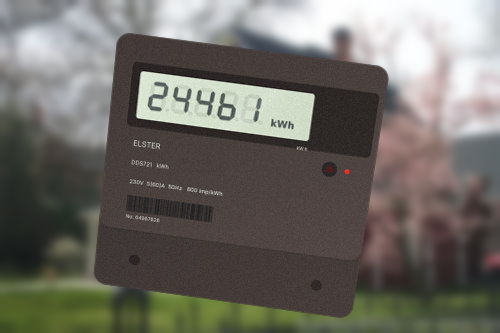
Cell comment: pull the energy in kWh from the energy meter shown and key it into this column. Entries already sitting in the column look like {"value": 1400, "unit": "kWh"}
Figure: {"value": 24461, "unit": "kWh"}
